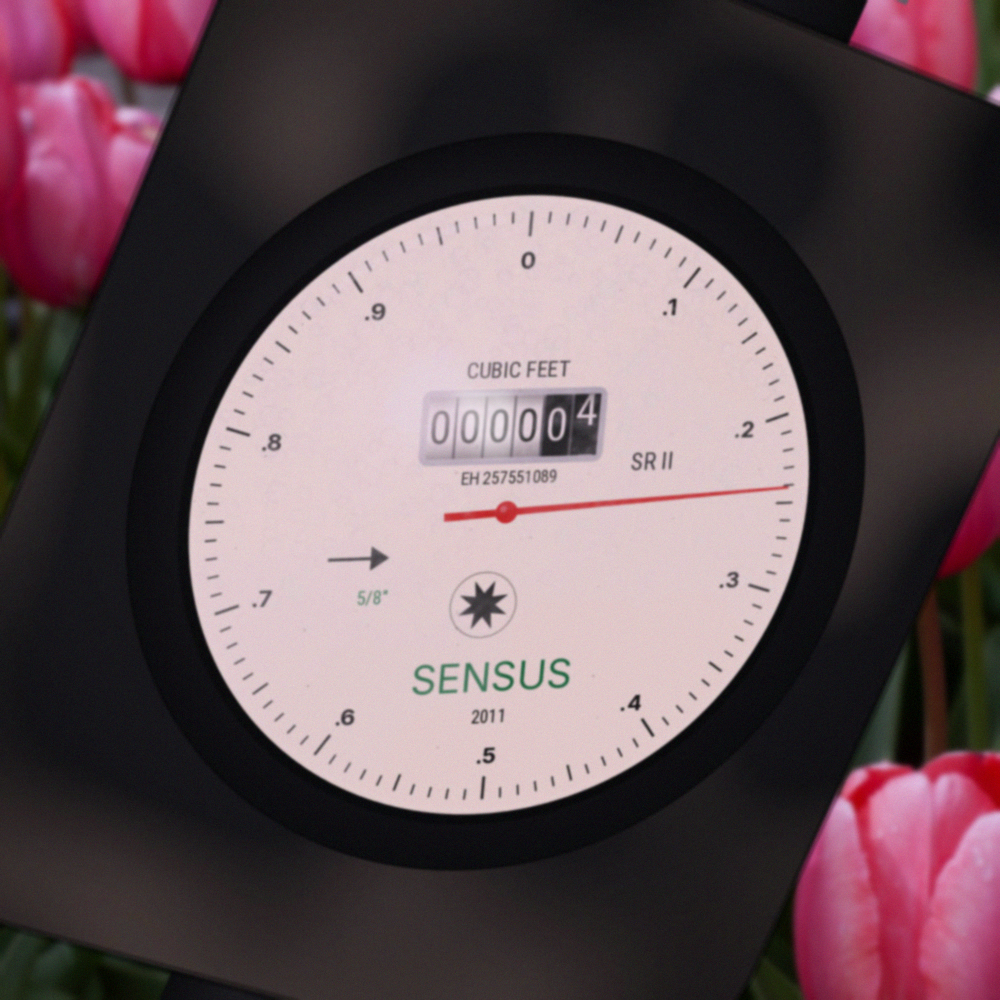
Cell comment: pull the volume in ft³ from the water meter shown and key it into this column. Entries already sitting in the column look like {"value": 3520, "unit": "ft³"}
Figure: {"value": 4.24, "unit": "ft³"}
